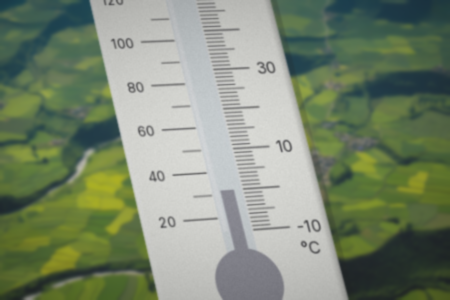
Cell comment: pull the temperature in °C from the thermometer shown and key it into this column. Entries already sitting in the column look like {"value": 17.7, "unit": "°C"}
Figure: {"value": 0, "unit": "°C"}
